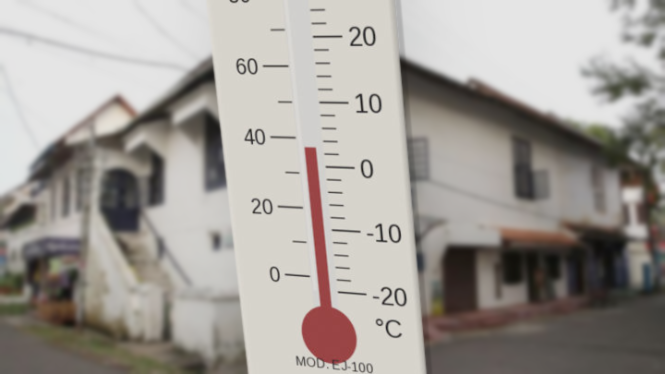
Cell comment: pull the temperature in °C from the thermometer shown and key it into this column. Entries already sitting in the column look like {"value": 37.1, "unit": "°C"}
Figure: {"value": 3, "unit": "°C"}
